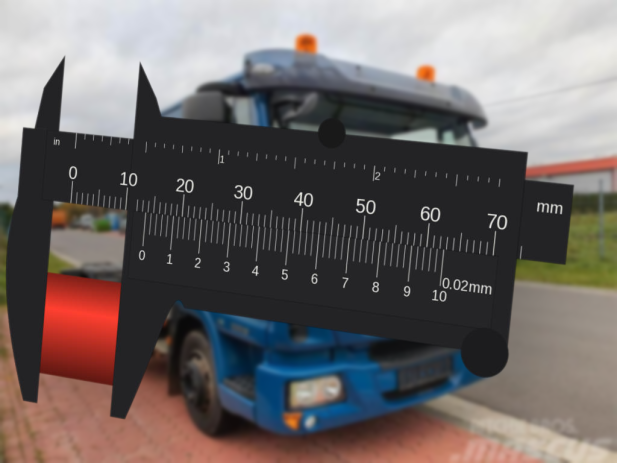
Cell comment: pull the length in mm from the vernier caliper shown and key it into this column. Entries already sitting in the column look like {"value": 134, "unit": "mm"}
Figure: {"value": 13.6, "unit": "mm"}
